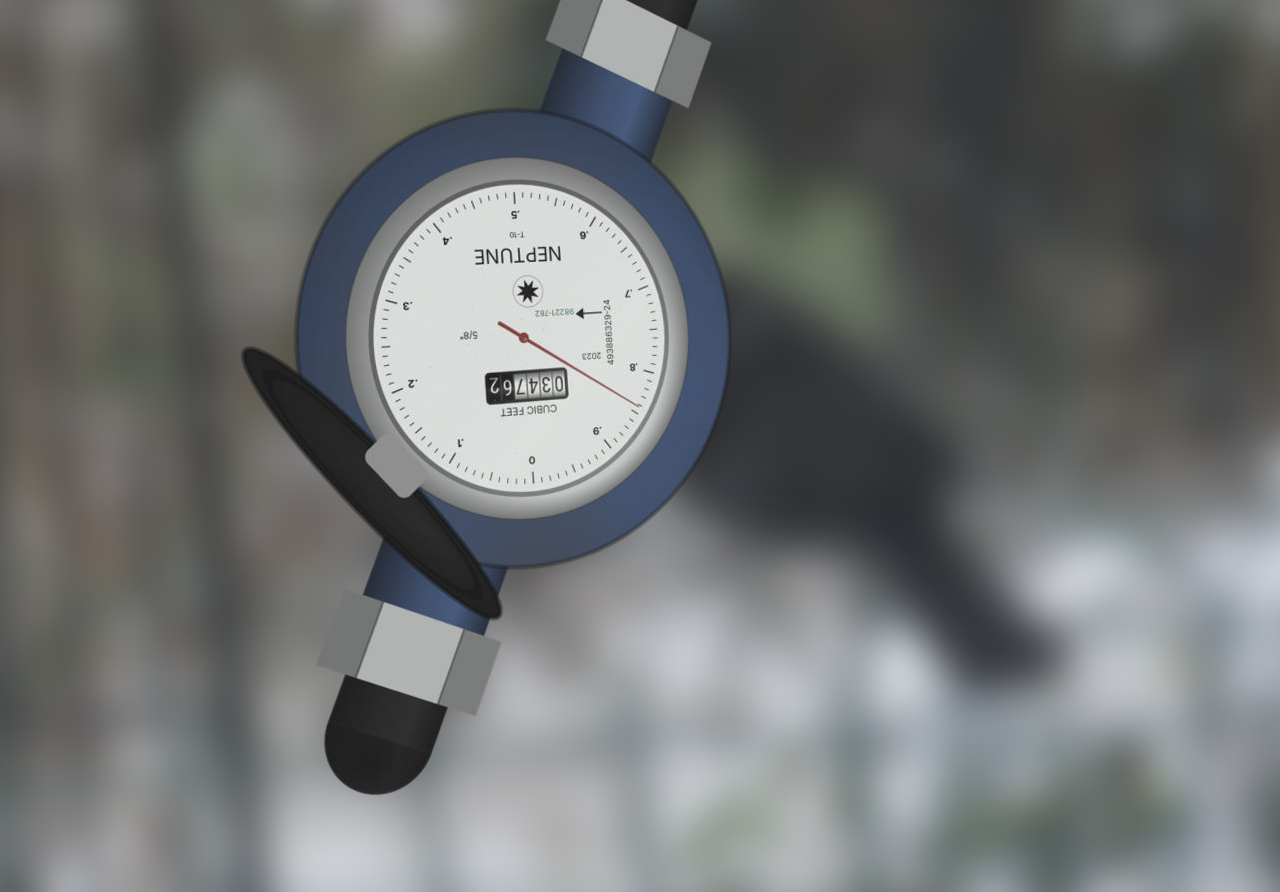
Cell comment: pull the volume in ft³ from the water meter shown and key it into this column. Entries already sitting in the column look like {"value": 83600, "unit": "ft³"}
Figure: {"value": 34761.84, "unit": "ft³"}
